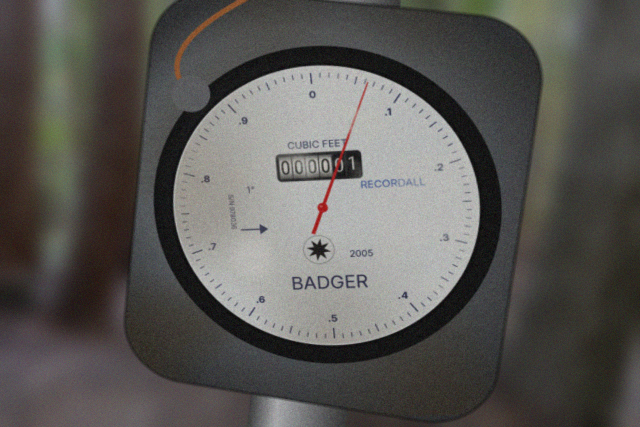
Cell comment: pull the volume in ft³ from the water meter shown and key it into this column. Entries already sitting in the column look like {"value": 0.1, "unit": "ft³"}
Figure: {"value": 1.06, "unit": "ft³"}
